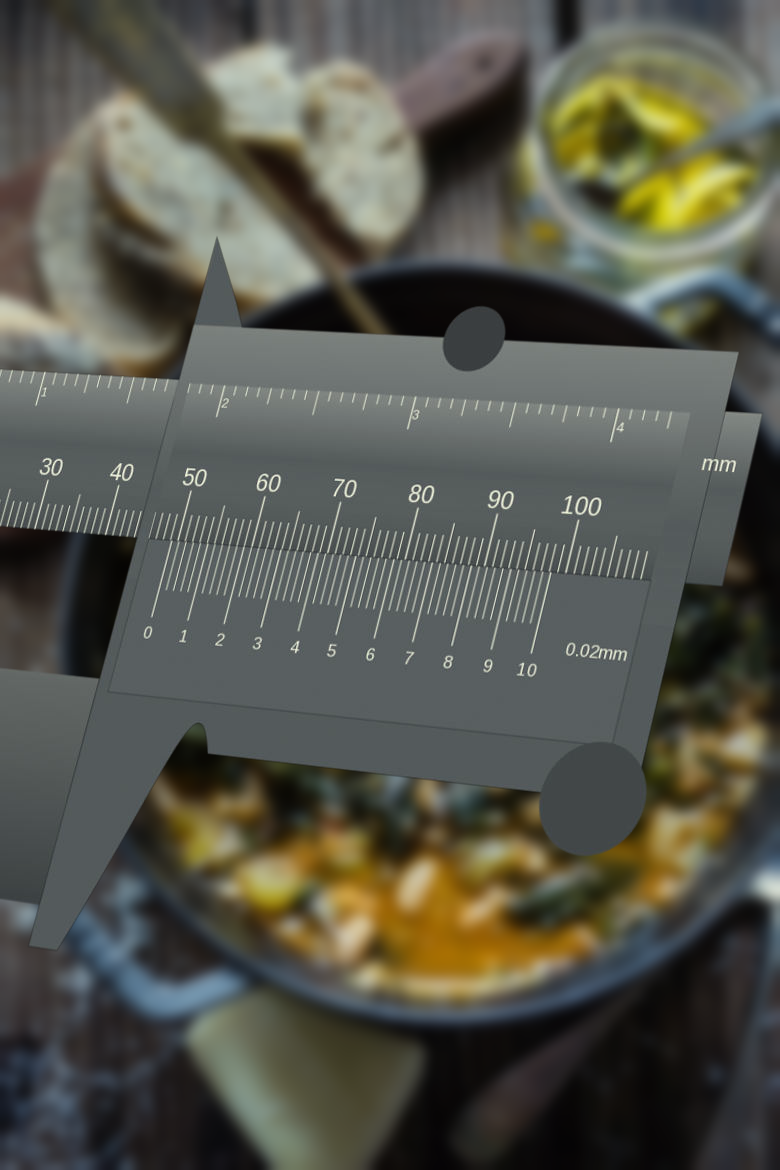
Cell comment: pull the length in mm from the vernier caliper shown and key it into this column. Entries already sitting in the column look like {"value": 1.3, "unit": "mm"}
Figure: {"value": 49.2, "unit": "mm"}
